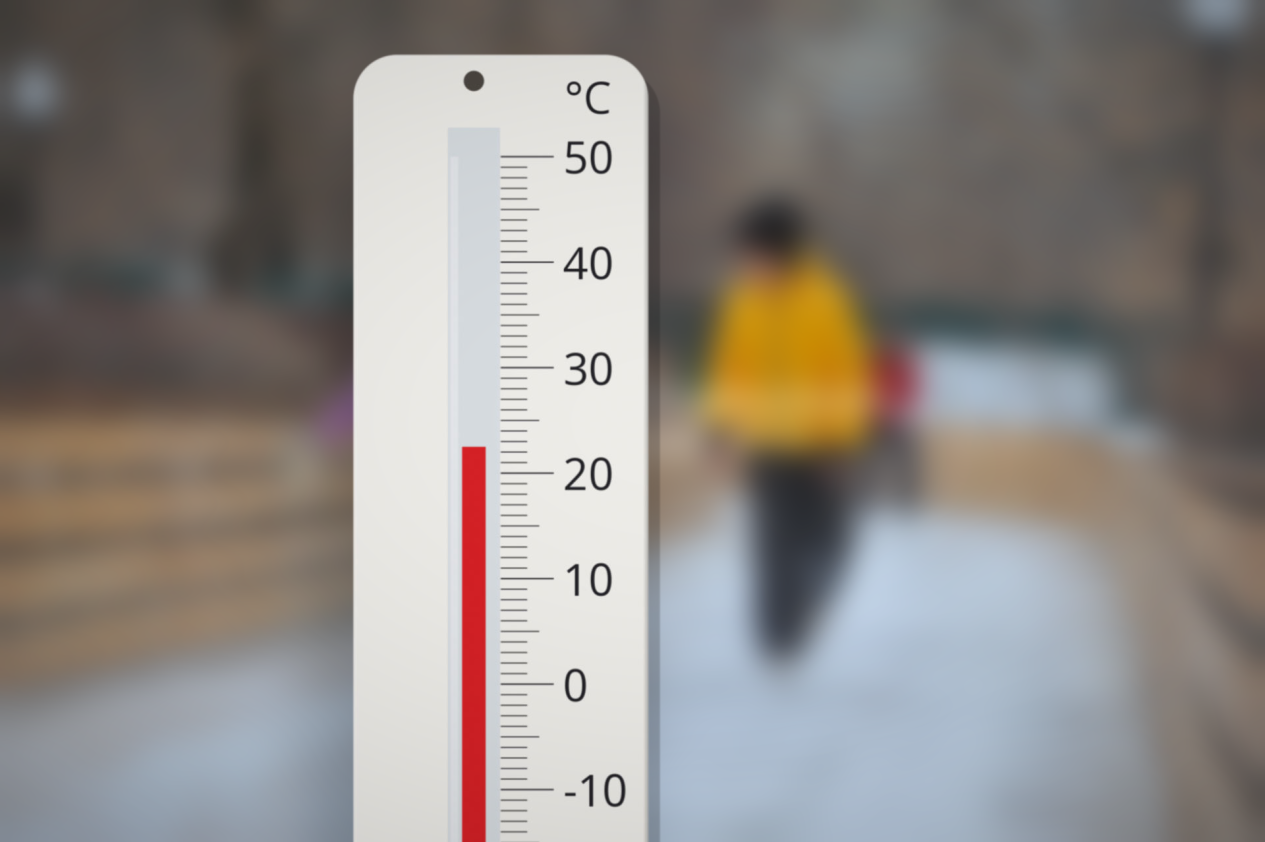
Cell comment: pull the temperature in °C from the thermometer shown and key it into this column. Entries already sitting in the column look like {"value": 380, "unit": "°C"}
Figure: {"value": 22.5, "unit": "°C"}
